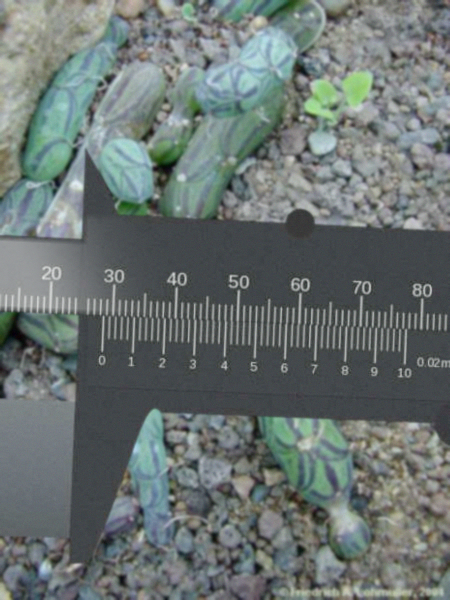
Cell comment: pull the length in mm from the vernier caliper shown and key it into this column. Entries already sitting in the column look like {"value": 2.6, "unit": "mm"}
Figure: {"value": 28.5, "unit": "mm"}
